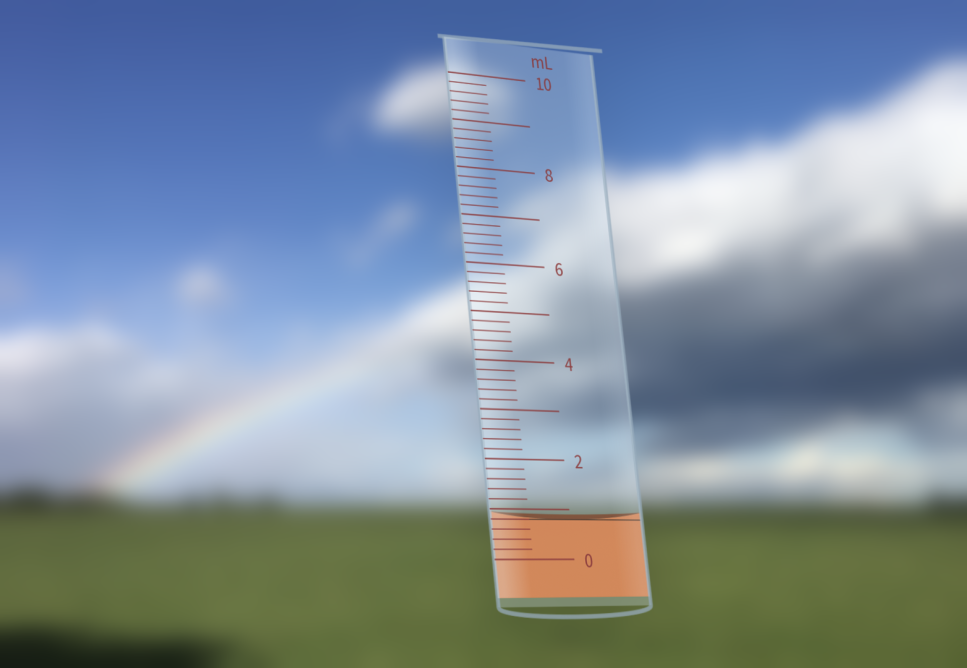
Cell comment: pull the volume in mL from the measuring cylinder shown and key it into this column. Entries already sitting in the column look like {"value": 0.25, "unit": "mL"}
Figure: {"value": 0.8, "unit": "mL"}
